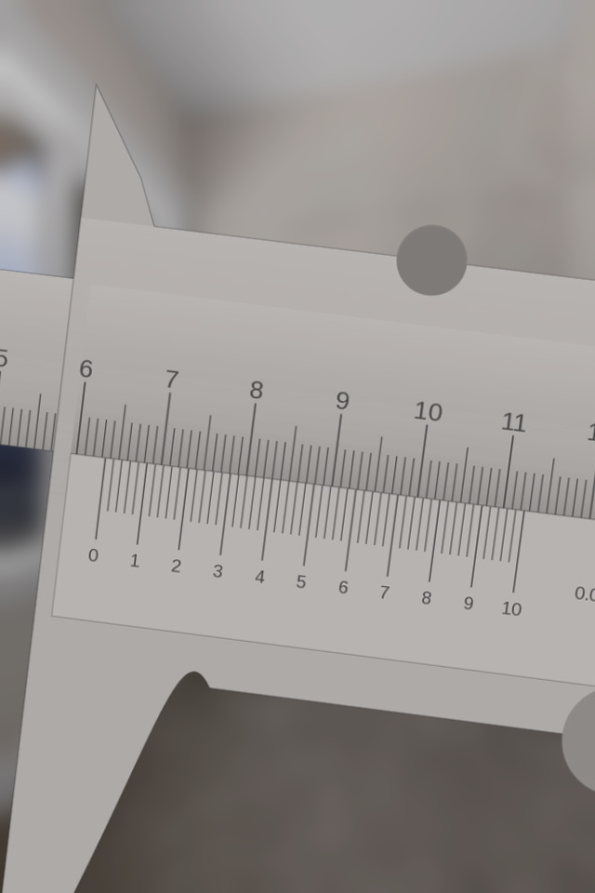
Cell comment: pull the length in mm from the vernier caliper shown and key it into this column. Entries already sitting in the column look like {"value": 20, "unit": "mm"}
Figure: {"value": 63.4, "unit": "mm"}
